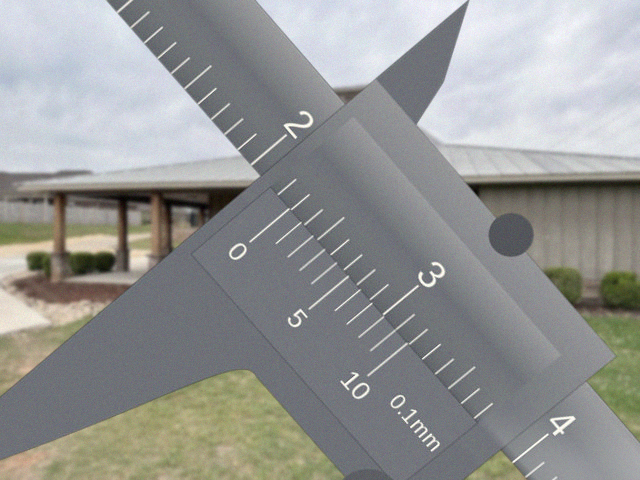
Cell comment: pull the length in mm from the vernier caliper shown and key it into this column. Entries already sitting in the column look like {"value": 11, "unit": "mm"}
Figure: {"value": 22.9, "unit": "mm"}
